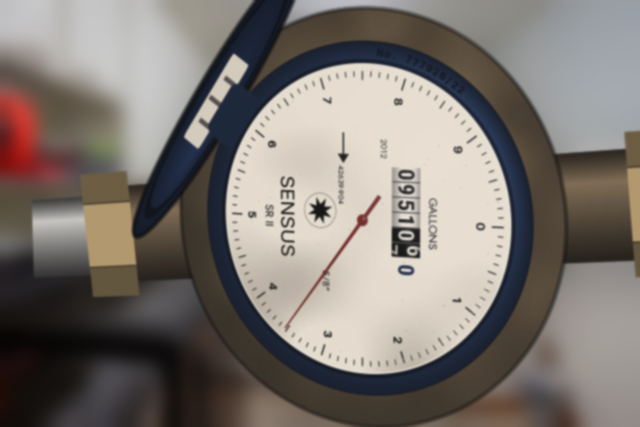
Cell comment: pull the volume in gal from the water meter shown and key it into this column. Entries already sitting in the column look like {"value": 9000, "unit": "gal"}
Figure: {"value": 951063.5, "unit": "gal"}
